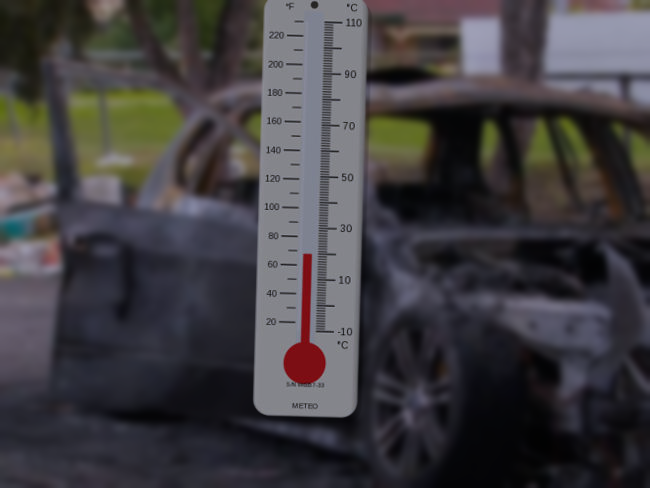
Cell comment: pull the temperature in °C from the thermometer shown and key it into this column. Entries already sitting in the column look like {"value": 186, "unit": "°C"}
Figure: {"value": 20, "unit": "°C"}
